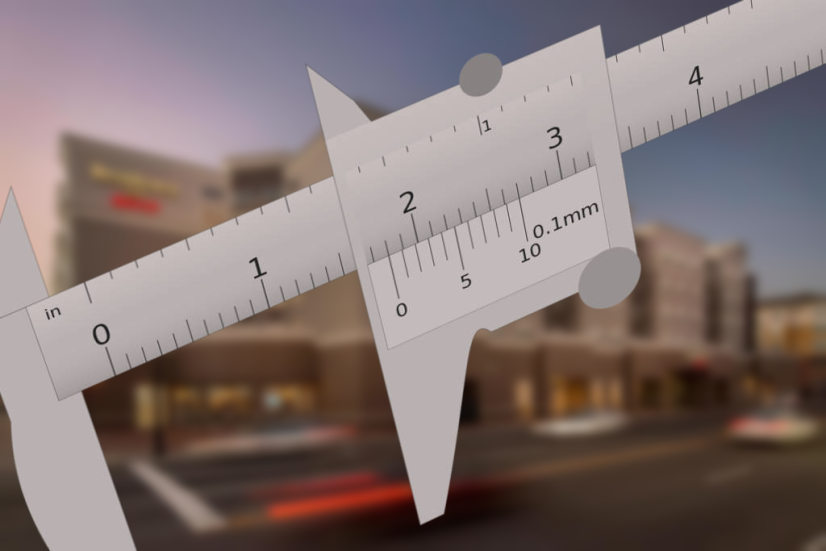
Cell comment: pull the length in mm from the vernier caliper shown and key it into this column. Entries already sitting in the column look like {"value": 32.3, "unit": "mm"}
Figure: {"value": 18.0, "unit": "mm"}
